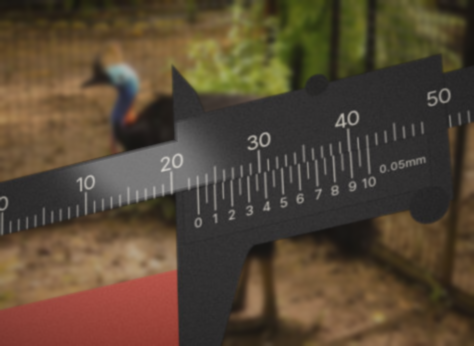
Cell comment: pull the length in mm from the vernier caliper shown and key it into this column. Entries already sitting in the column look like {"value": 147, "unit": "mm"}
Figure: {"value": 23.0, "unit": "mm"}
